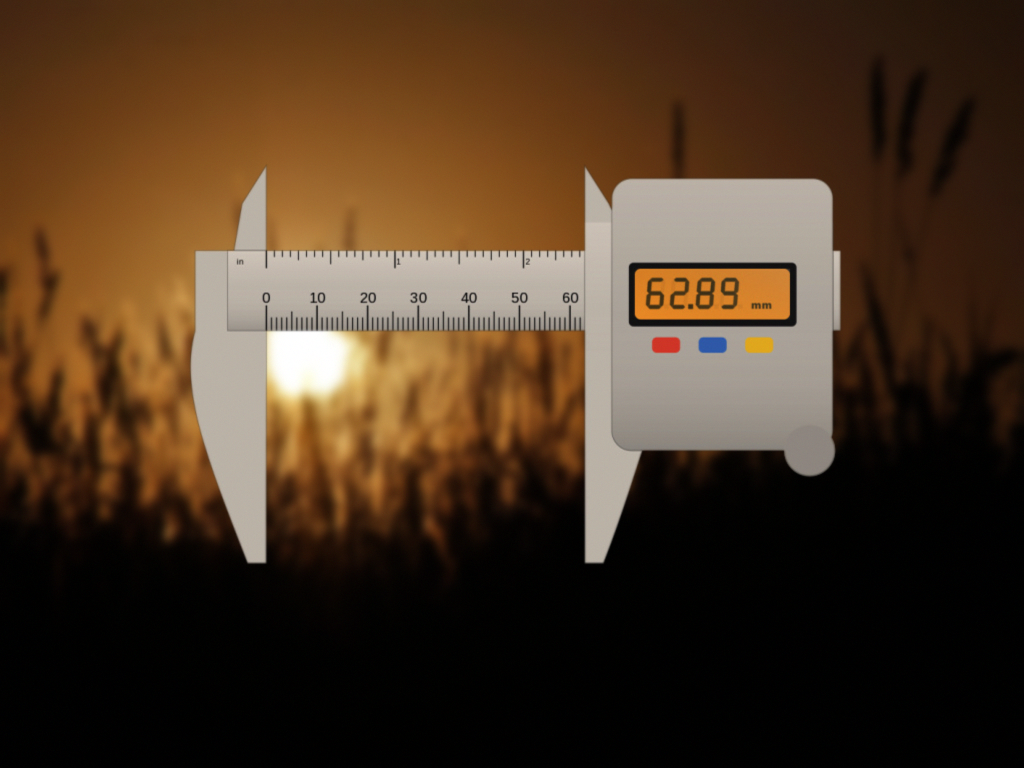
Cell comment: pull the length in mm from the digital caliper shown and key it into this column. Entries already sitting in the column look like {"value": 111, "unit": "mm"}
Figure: {"value": 62.89, "unit": "mm"}
